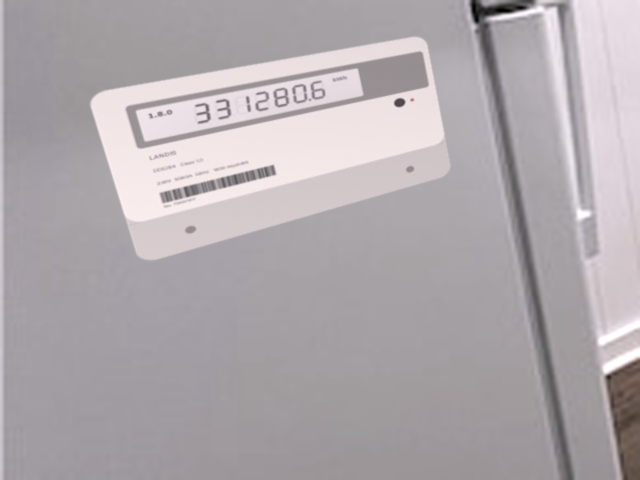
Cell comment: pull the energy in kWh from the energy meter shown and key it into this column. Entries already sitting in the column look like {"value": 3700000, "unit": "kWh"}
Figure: {"value": 331280.6, "unit": "kWh"}
